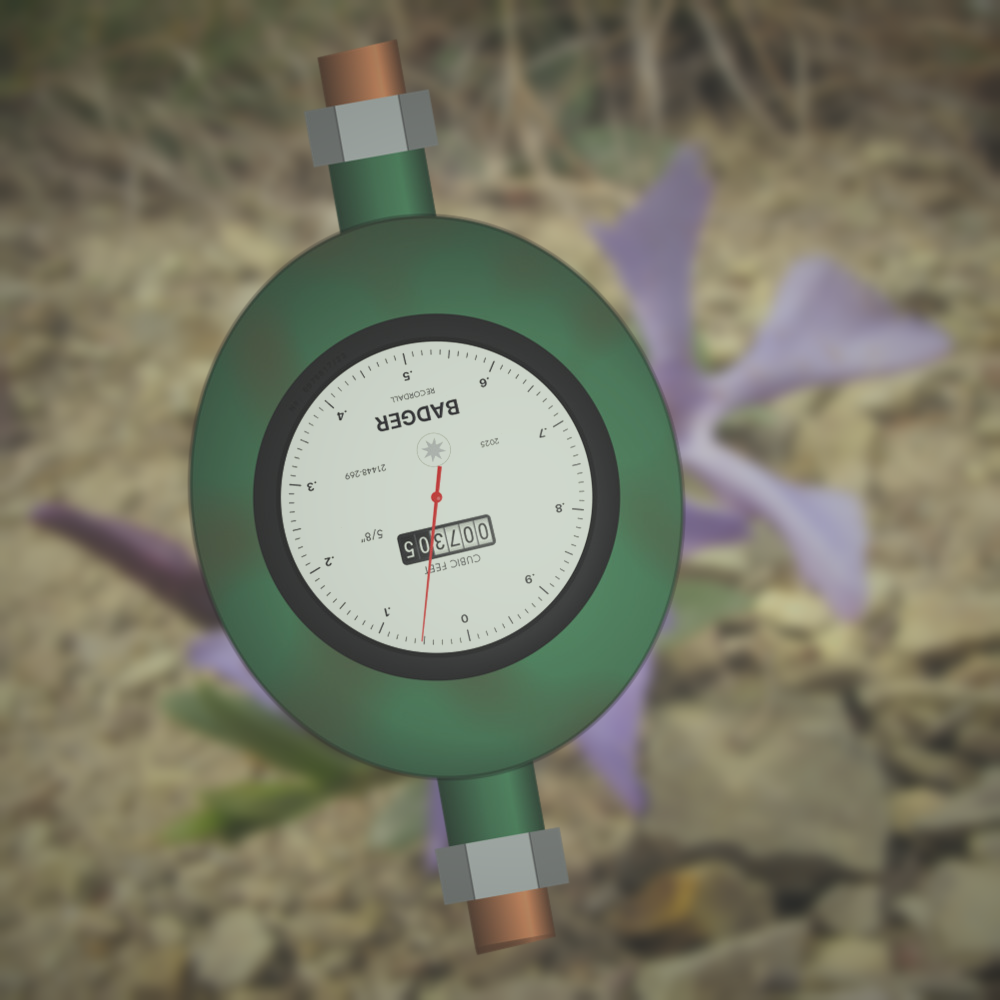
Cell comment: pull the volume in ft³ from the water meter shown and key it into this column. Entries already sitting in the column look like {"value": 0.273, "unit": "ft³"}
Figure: {"value": 7305.05, "unit": "ft³"}
